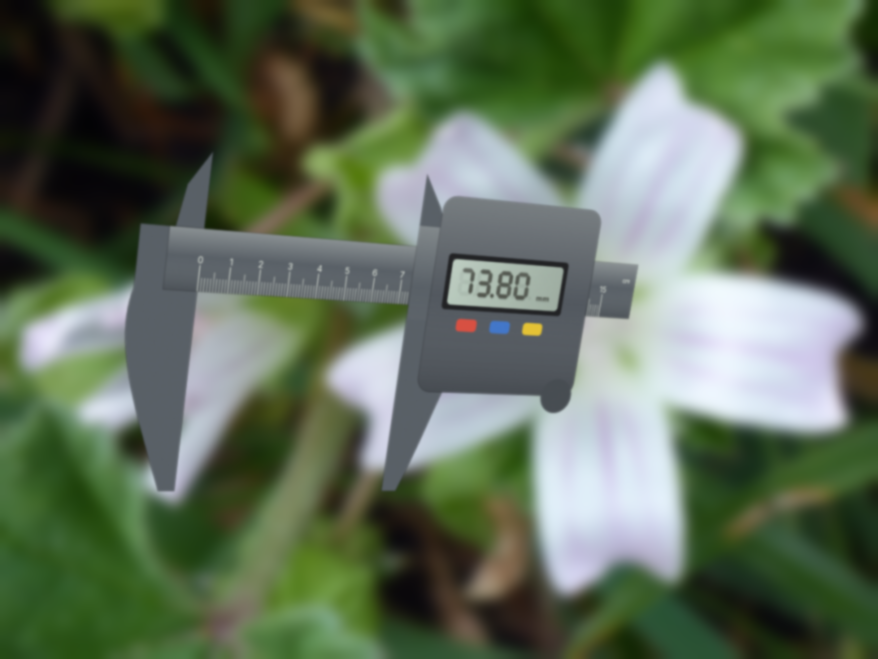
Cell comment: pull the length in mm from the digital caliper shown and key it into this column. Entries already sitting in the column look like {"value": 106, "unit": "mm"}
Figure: {"value": 73.80, "unit": "mm"}
